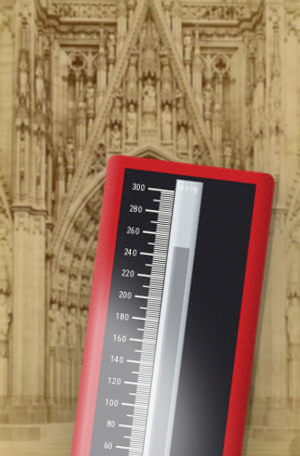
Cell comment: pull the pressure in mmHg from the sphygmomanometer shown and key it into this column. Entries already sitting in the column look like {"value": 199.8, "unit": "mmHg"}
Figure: {"value": 250, "unit": "mmHg"}
